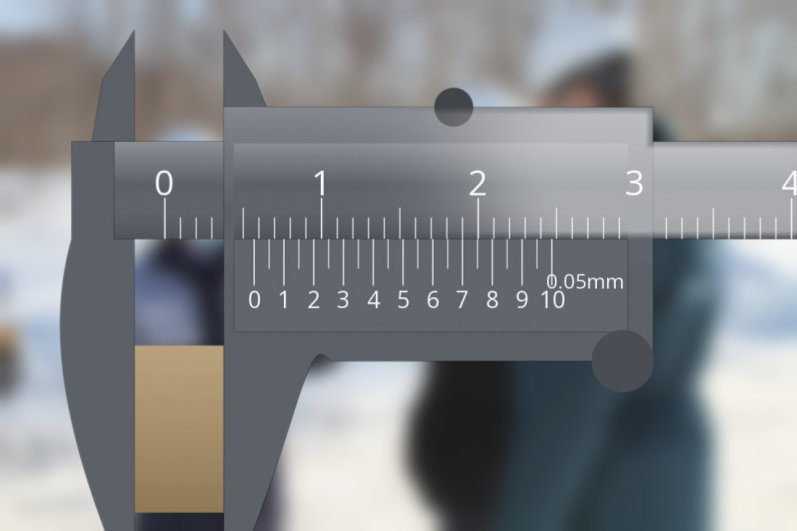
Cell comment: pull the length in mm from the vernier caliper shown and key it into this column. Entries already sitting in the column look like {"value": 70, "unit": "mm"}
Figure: {"value": 5.7, "unit": "mm"}
